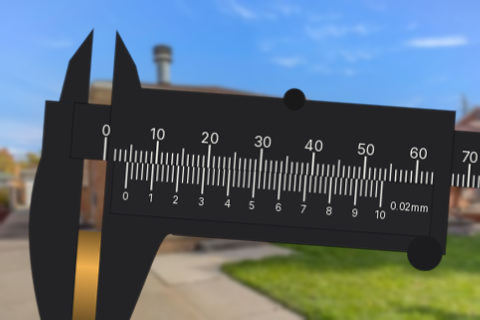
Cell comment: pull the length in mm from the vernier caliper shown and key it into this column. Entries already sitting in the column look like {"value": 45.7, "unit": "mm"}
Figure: {"value": 4.5, "unit": "mm"}
